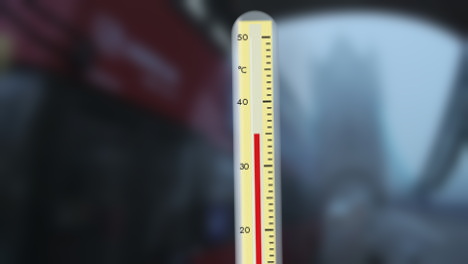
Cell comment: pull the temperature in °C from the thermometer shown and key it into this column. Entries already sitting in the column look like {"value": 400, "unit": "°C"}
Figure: {"value": 35, "unit": "°C"}
